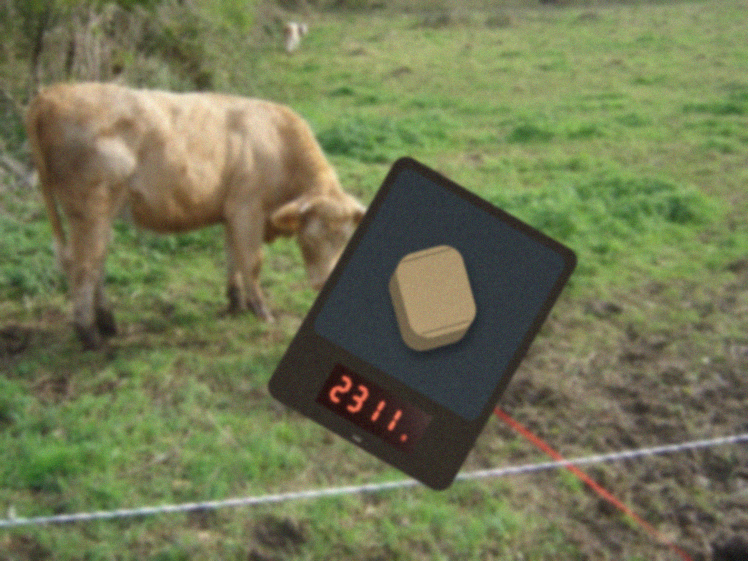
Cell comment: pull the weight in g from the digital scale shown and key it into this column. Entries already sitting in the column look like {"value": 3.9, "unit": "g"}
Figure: {"value": 2311, "unit": "g"}
